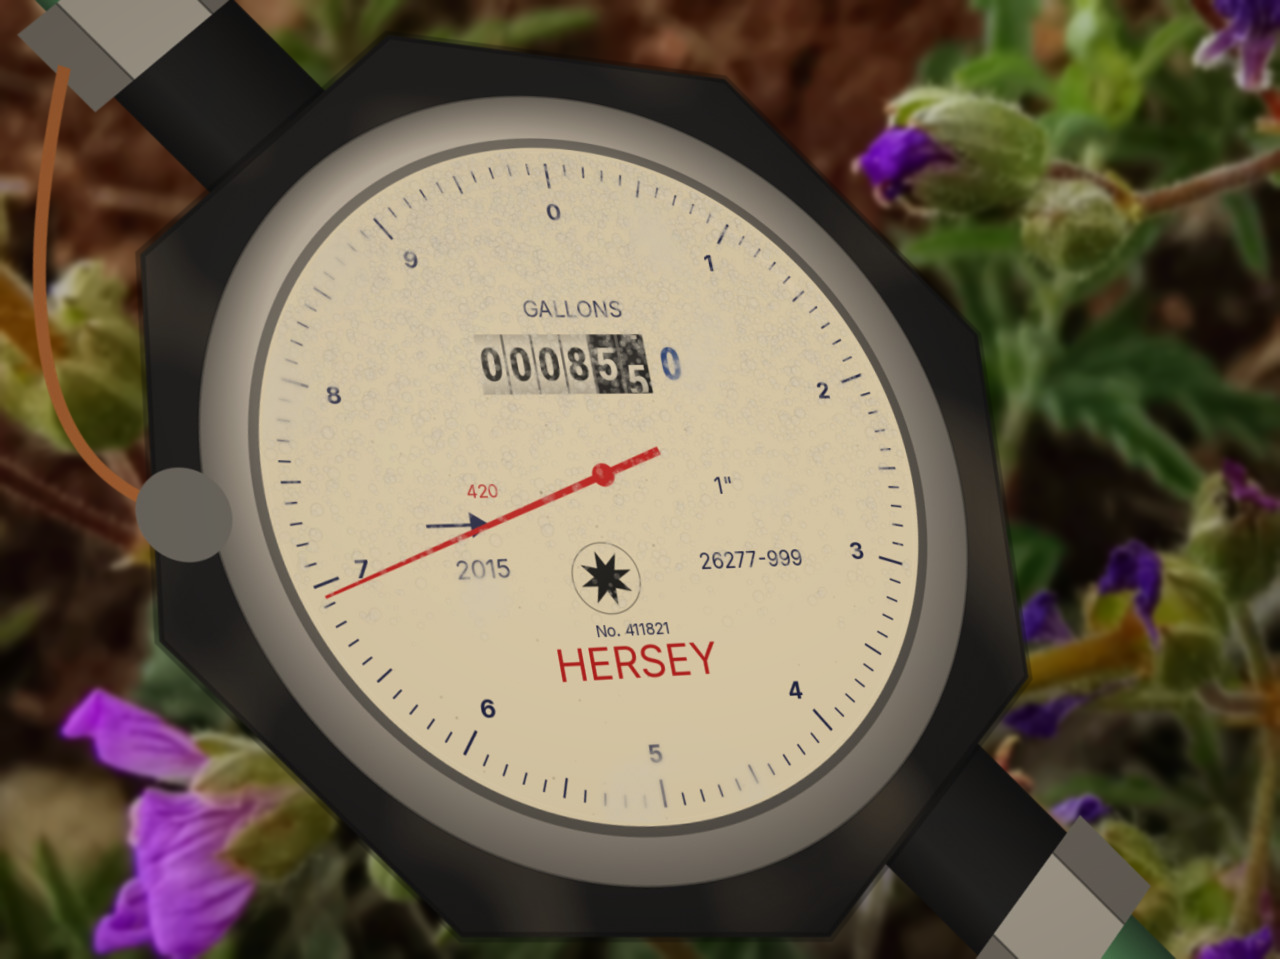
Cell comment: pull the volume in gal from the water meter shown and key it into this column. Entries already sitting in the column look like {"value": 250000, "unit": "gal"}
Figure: {"value": 8546.9, "unit": "gal"}
